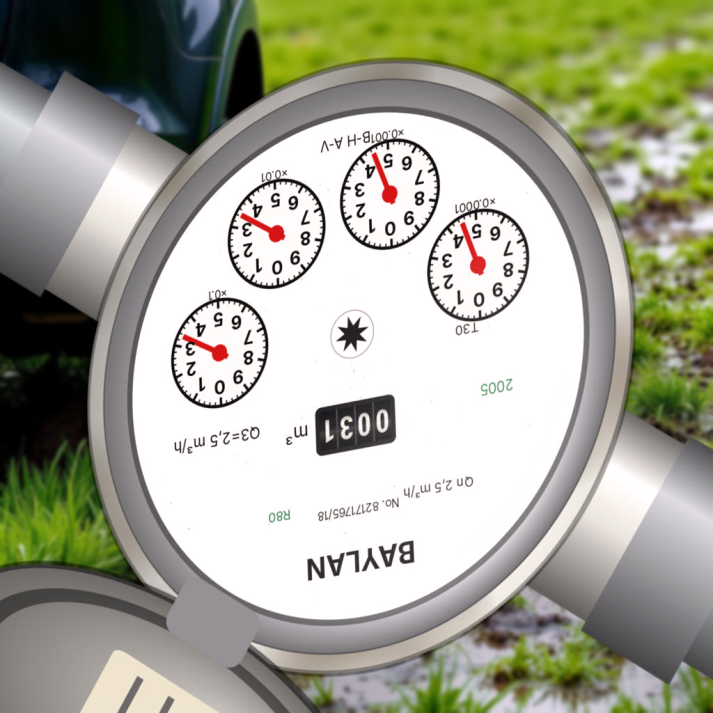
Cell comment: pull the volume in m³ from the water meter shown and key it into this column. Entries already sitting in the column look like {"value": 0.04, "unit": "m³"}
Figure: {"value": 31.3344, "unit": "m³"}
